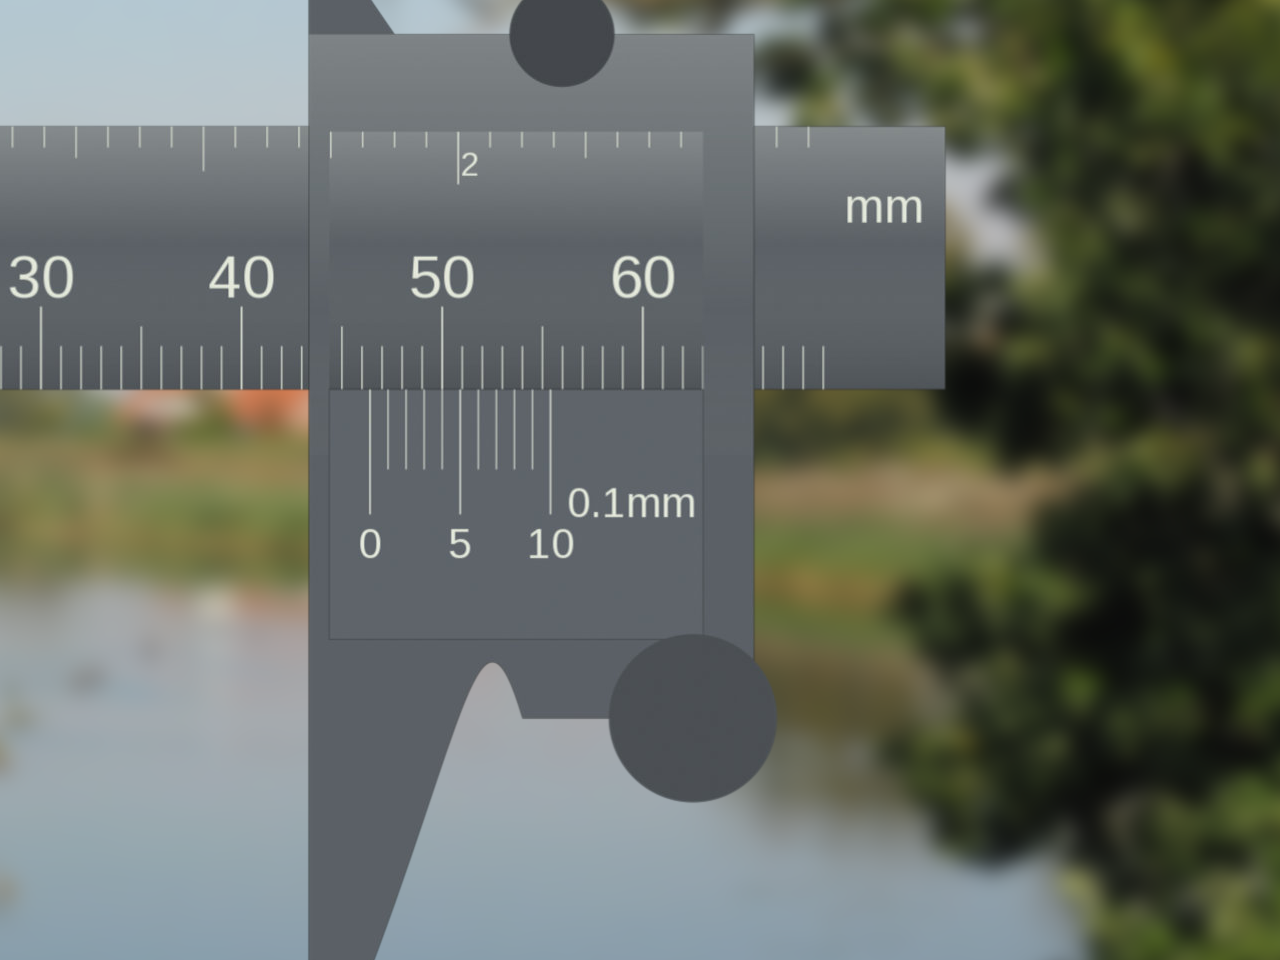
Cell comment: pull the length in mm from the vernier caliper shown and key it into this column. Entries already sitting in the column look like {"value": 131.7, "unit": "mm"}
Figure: {"value": 46.4, "unit": "mm"}
